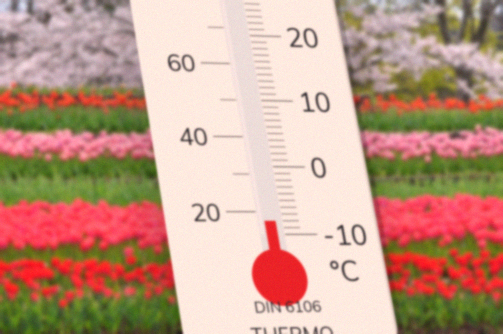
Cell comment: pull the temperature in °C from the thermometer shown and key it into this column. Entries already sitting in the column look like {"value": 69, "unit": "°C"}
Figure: {"value": -8, "unit": "°C"}
